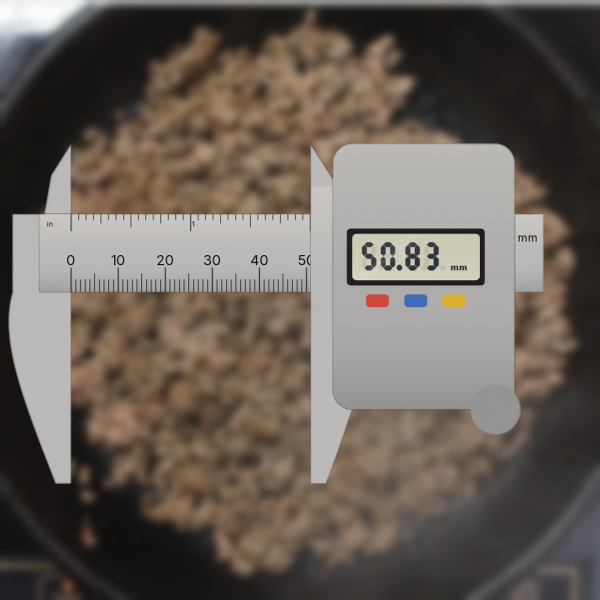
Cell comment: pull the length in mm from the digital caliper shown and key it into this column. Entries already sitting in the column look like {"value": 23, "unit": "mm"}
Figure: {"value": 50.83, "unit": "mm"}
